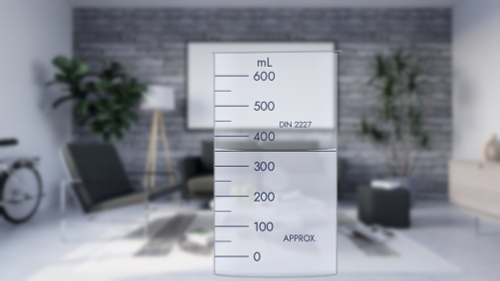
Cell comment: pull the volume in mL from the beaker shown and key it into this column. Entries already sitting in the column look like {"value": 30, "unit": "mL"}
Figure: {"value": 350, "unit": "mL"}
